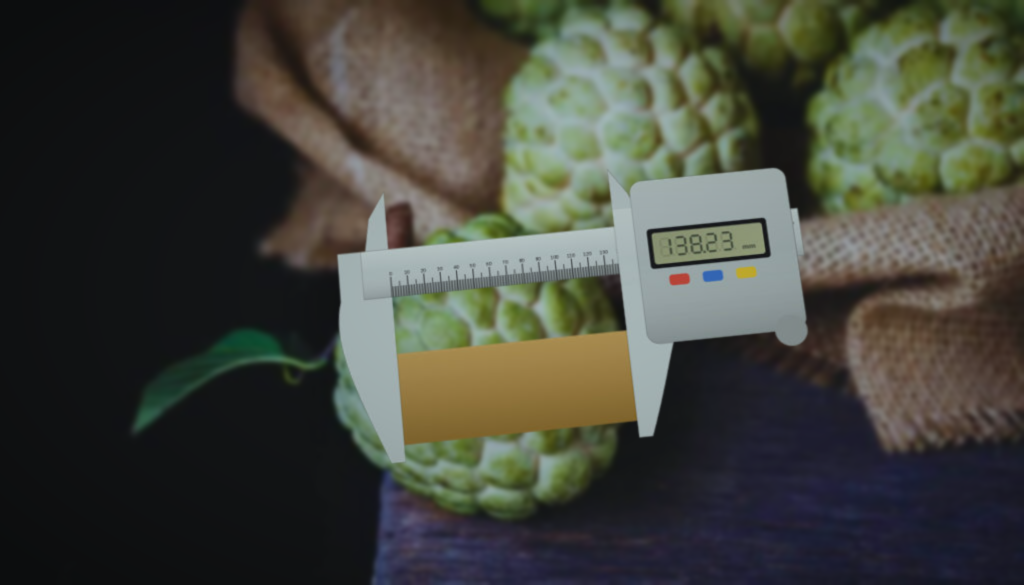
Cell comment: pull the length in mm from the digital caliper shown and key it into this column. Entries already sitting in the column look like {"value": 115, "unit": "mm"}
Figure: {"value": 138.23, "unit": "mm"}
